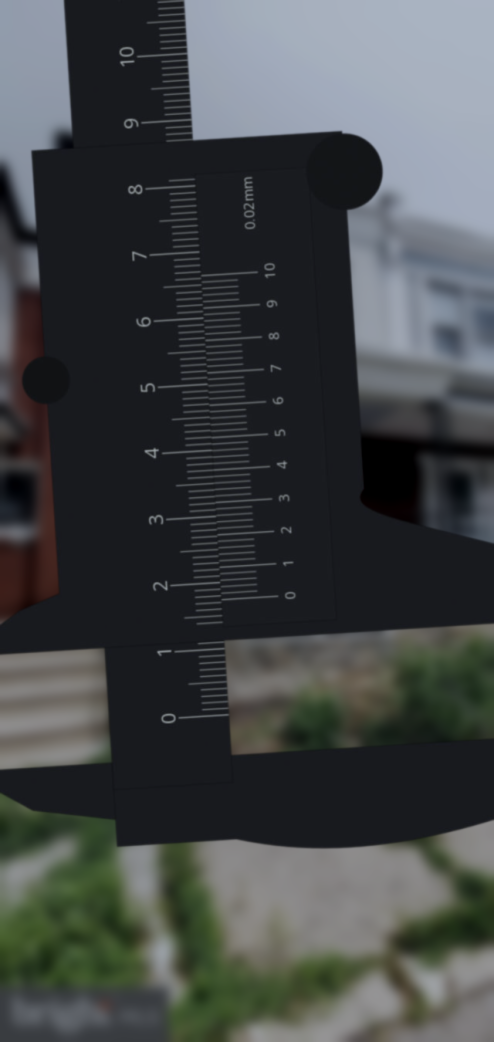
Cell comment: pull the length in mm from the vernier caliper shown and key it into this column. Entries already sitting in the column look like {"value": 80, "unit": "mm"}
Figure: {"value": 17.4, "unit": "mm"}
